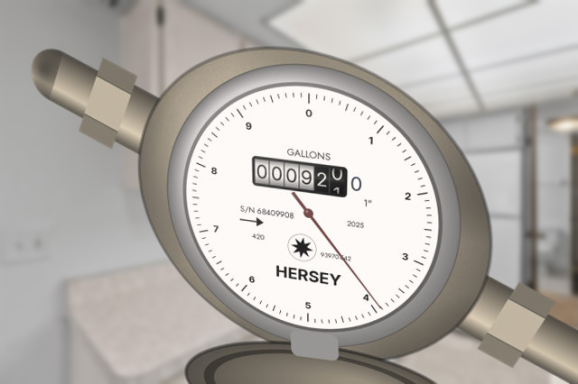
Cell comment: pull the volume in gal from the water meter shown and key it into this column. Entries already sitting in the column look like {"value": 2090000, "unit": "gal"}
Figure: {"value": 9203.9, "unit": "gal"}
